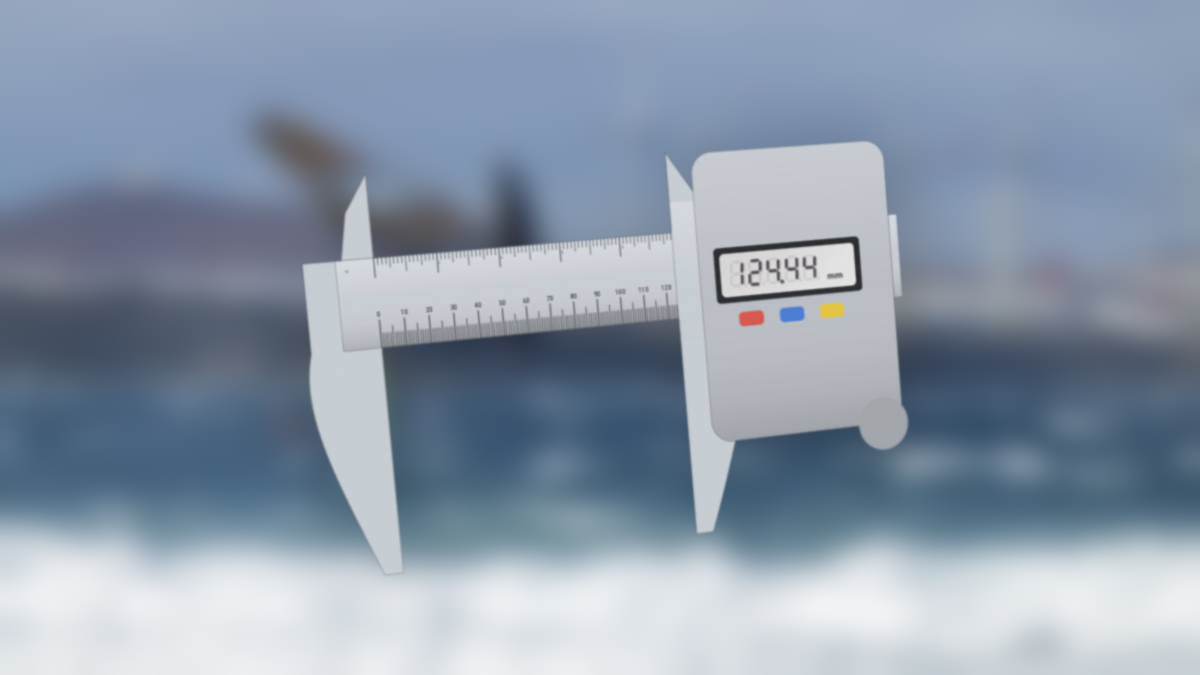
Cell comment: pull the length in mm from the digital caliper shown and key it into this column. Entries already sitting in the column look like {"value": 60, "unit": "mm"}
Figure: {"value": 124.44, "unit": "mm"}
